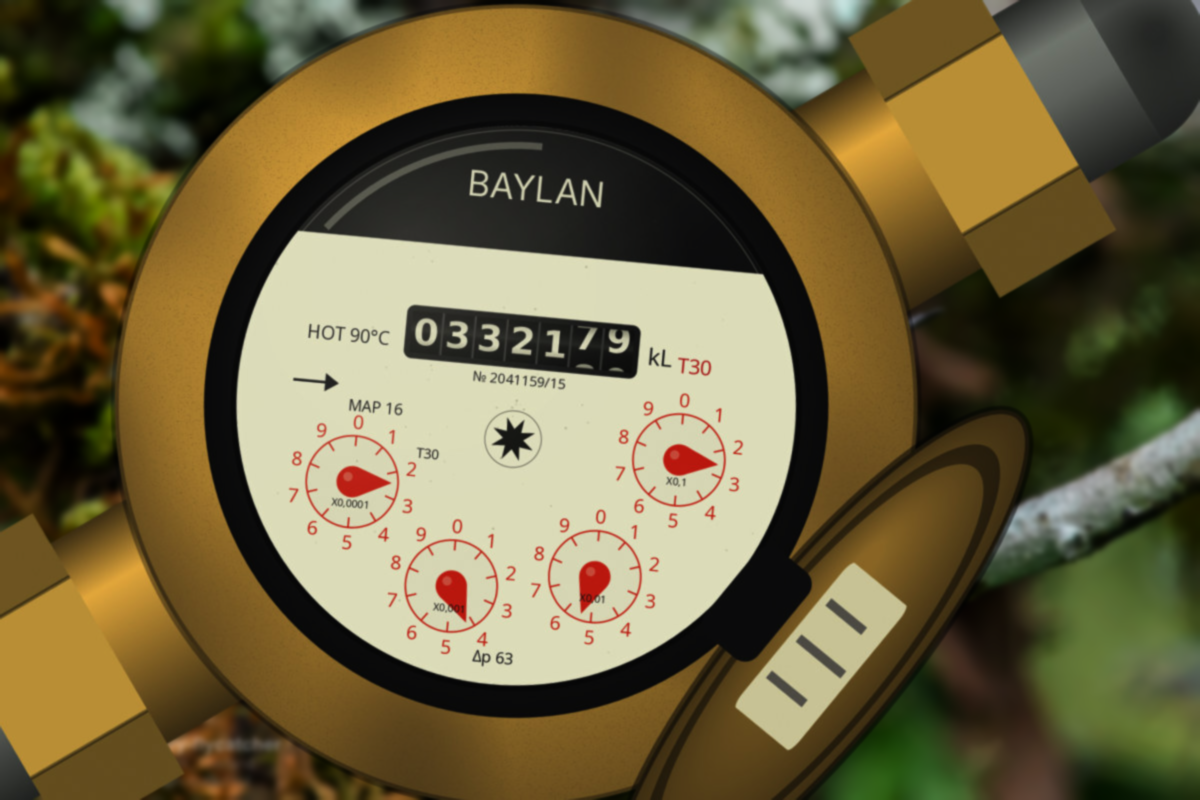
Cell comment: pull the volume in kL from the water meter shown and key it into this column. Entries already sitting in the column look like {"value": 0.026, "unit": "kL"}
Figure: {"value": 332179.2542, "unit": "kL"}
